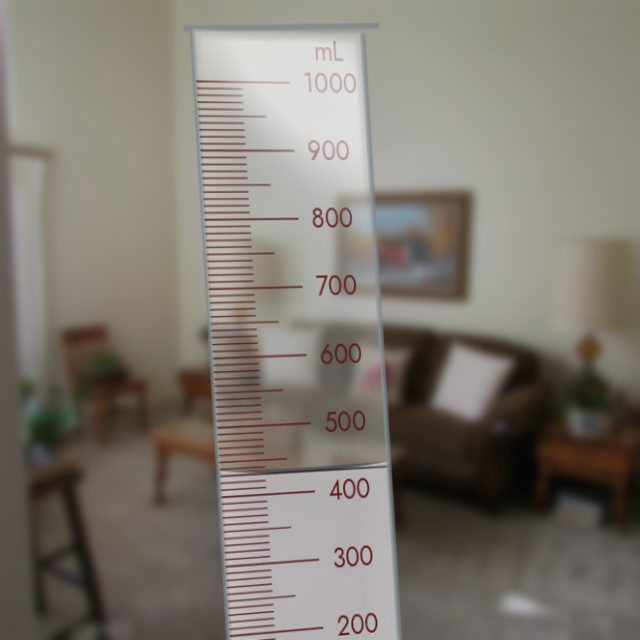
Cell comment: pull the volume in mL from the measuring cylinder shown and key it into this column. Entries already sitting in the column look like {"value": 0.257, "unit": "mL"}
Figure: {"value": 430, "unit": "mL"}
